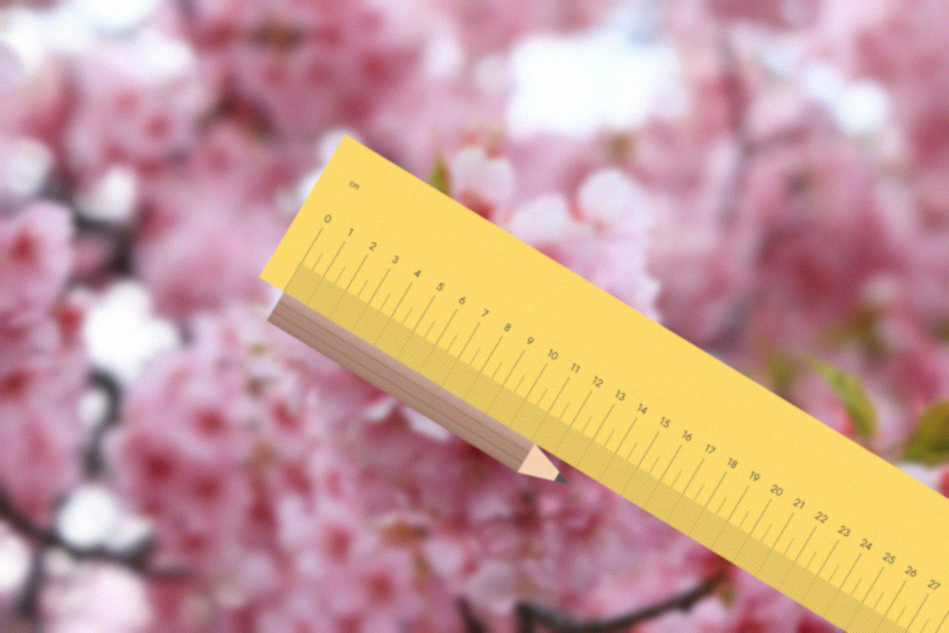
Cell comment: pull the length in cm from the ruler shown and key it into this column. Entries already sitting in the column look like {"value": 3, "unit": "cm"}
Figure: {"value": 13, "unit": "cm"}
